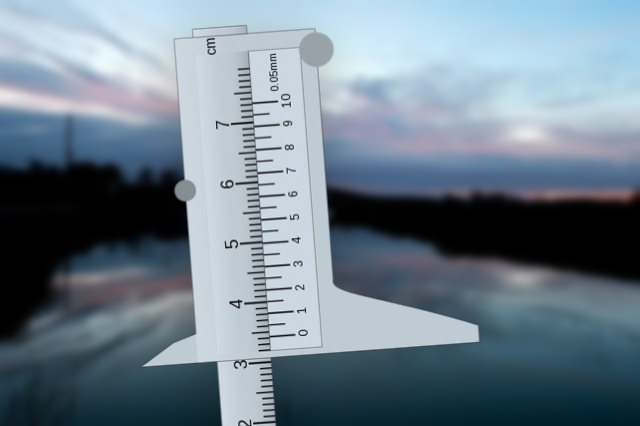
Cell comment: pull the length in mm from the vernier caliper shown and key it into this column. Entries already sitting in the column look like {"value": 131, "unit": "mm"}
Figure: {"value": 34.2, "unit": "mm"}
